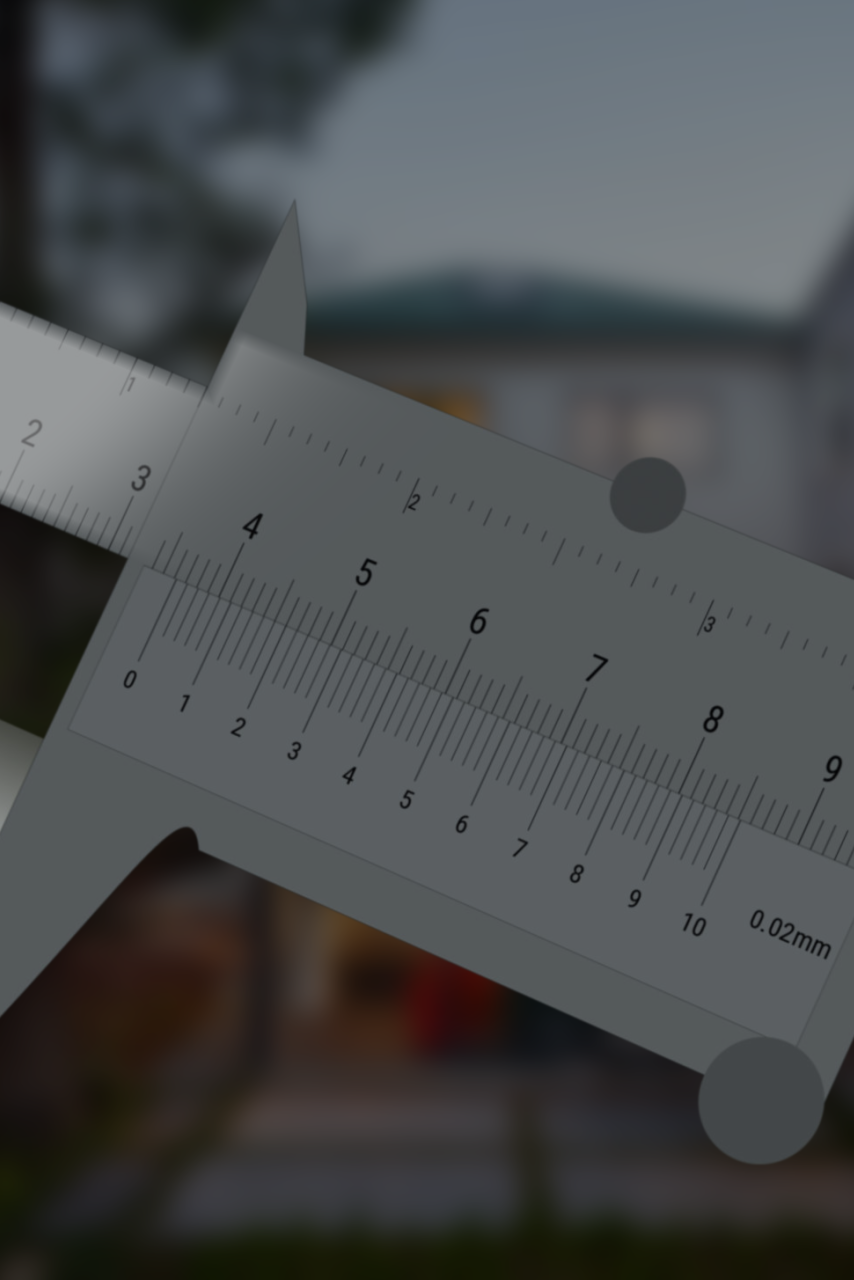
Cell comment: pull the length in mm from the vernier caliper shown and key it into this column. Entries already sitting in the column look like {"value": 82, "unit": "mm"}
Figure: {"value": 36.2, "unit": "mm"}
